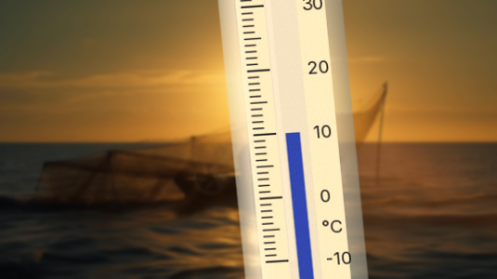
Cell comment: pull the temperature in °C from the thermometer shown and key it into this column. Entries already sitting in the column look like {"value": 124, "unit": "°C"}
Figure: {"value": 10, "unit": "°C"}
